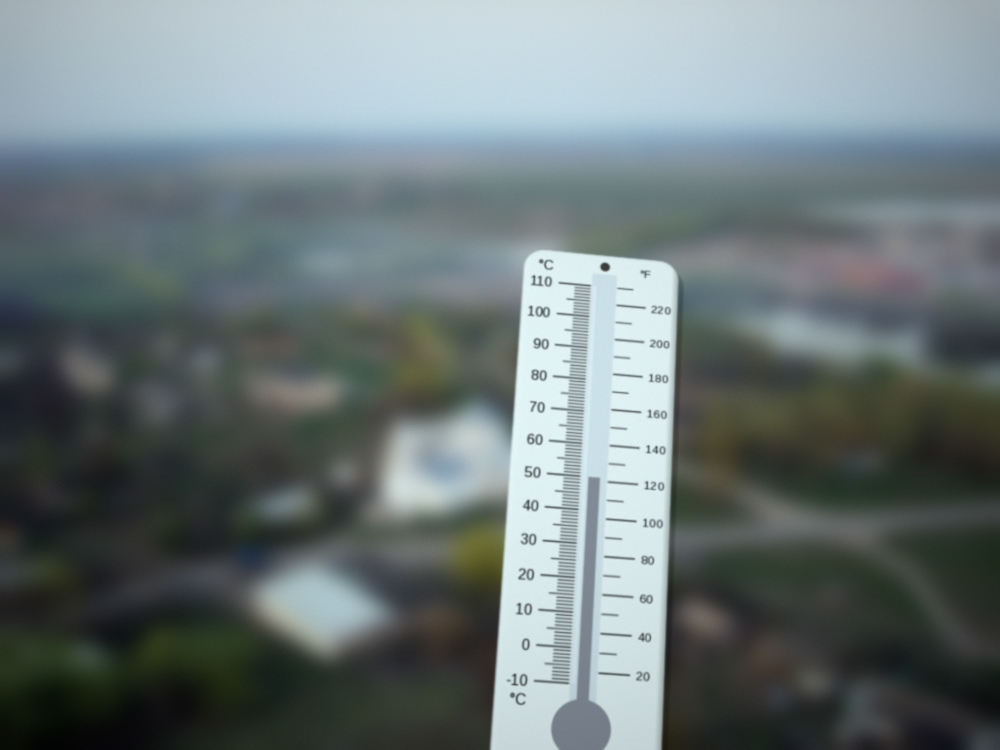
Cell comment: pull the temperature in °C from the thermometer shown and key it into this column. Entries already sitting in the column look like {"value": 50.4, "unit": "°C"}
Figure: {"value": 50, "unit": "°C"}
